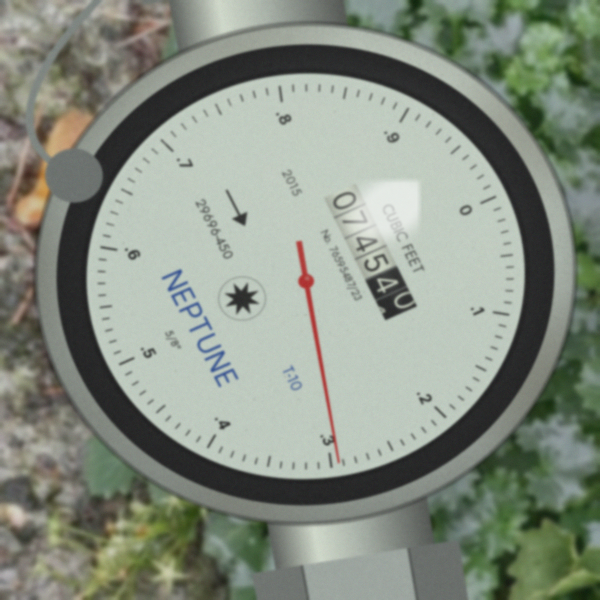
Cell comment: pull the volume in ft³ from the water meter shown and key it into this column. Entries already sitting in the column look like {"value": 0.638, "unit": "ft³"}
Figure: {"value": 74540.29, "unit": "ft³"}
